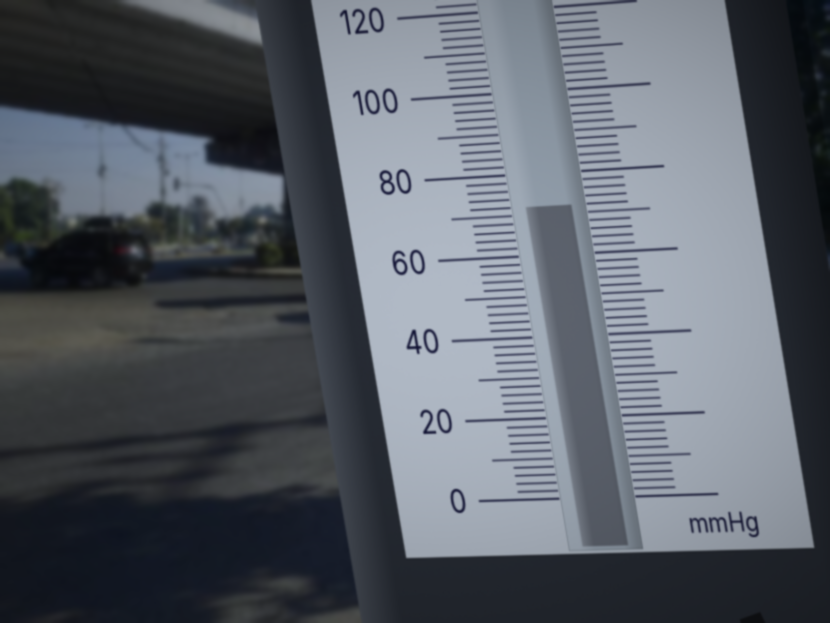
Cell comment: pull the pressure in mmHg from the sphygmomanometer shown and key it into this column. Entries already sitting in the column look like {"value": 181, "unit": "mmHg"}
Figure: {"value": 72, "unit": "mmHg"}
